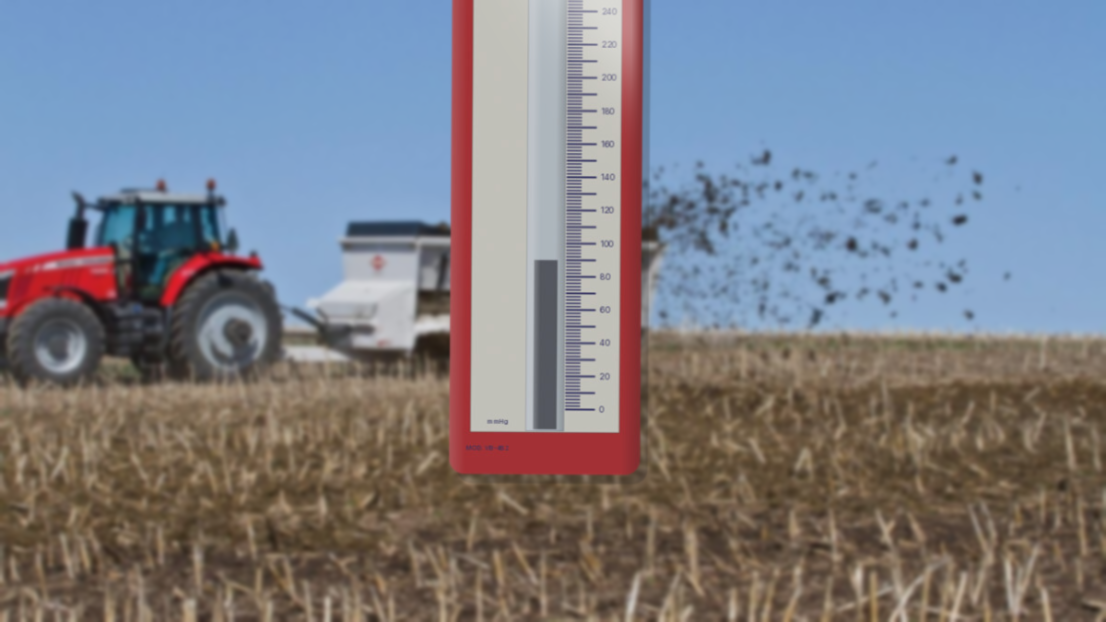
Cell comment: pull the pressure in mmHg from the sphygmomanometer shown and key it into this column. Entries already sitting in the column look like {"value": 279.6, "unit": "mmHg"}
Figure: {"value": 90, "unit": "mmHg"}
